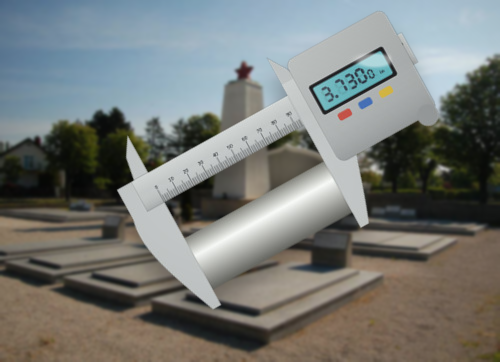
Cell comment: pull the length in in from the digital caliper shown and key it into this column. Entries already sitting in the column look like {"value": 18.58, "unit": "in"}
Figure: {"value": 3.7300, "unit": "in"}
